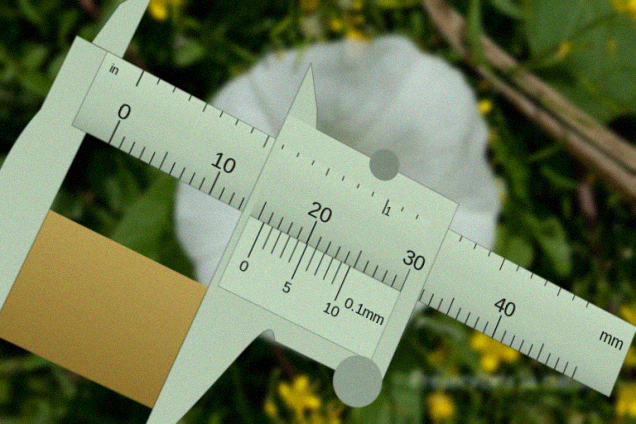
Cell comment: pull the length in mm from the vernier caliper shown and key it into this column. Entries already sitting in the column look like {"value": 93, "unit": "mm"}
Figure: {"value": 15.6, "unit": "mm"}
